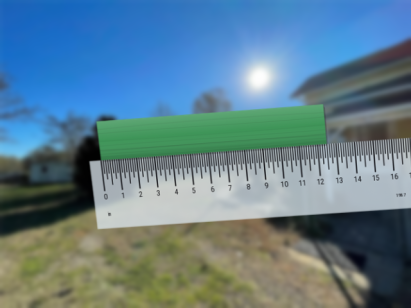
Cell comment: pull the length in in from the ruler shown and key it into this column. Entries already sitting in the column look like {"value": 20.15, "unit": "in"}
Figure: {"value": 12.5, "unit": "in"}
